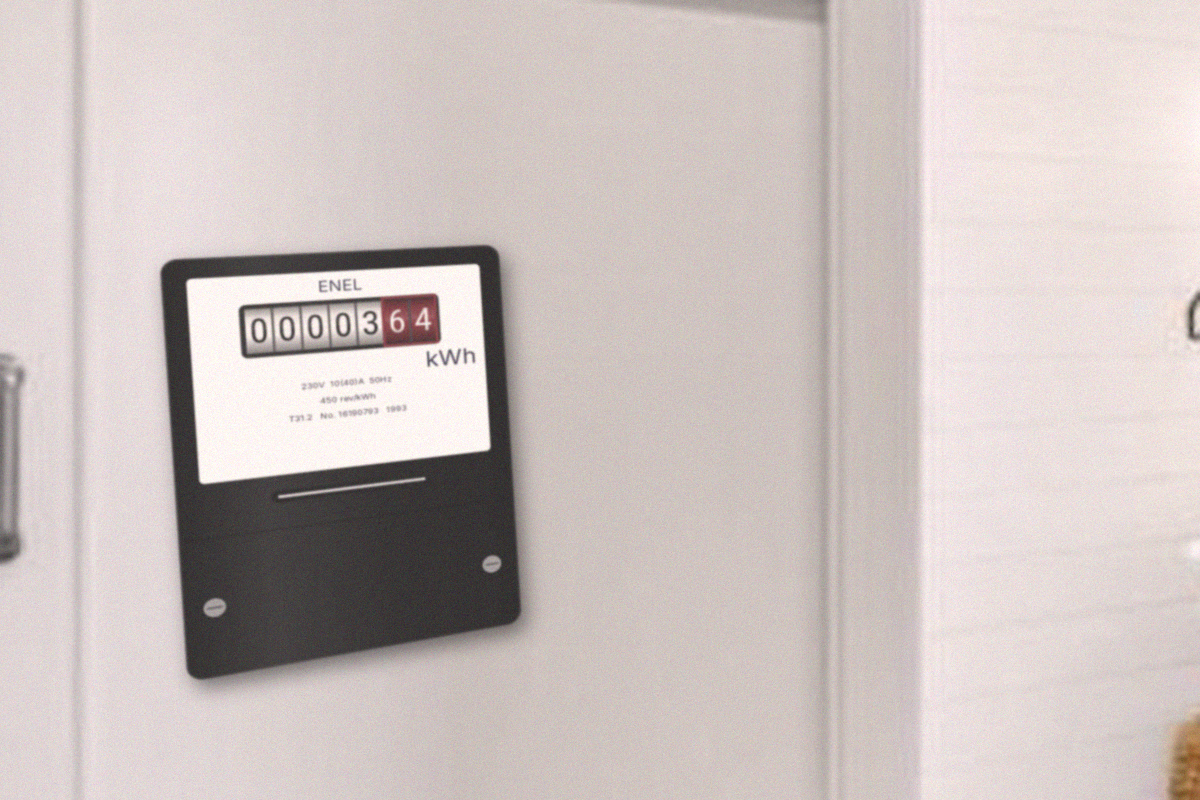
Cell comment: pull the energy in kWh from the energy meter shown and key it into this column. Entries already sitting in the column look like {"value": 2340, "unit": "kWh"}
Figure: {"value": 3.64, "unit": "kWh"}
